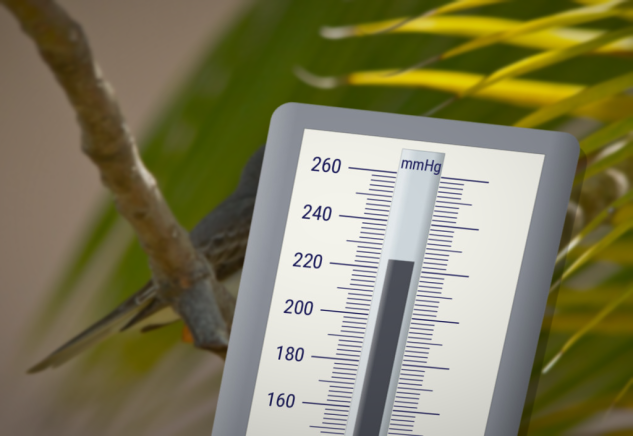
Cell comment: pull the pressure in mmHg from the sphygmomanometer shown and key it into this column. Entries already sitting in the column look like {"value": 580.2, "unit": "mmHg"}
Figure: {"value": 224, "unit": "mmHg"}
